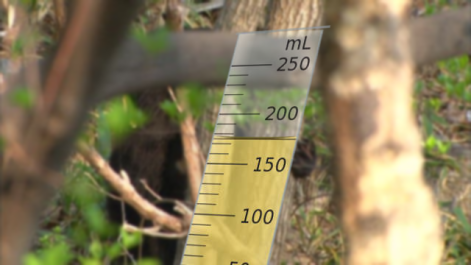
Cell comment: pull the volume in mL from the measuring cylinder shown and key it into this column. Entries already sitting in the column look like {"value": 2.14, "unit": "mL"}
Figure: {"value": 175, "unit": "mL"}
